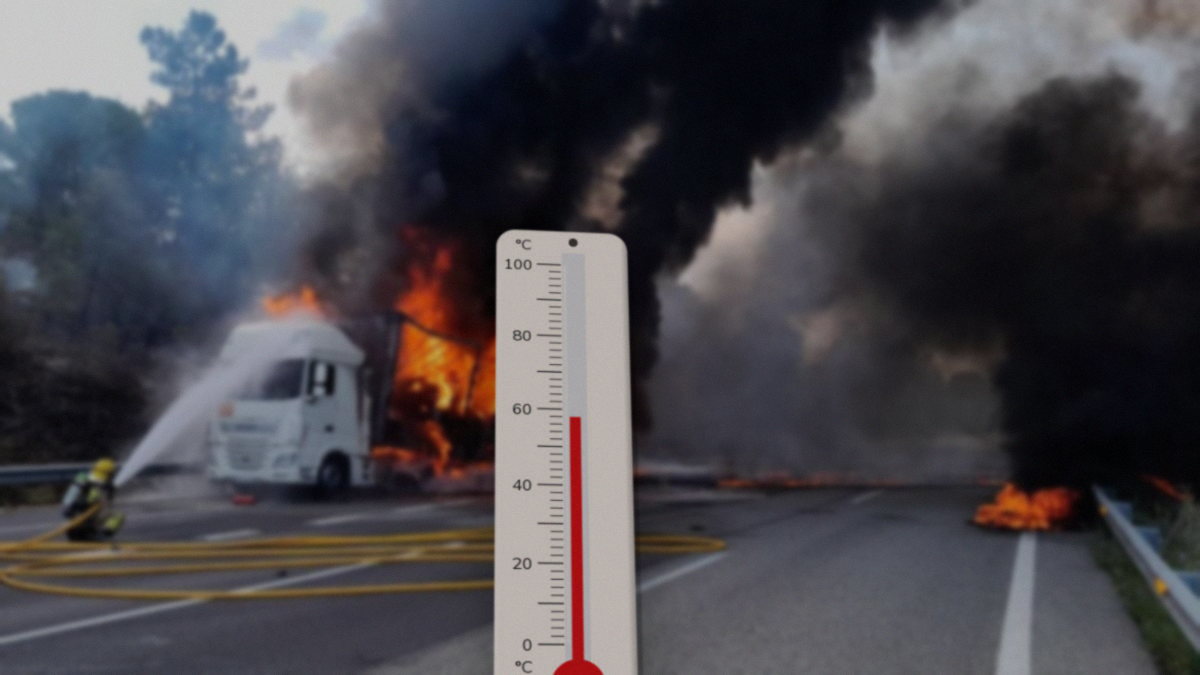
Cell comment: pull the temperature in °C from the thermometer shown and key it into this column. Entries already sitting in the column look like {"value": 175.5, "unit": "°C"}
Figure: {"value": 58, "unit": "°C"}
